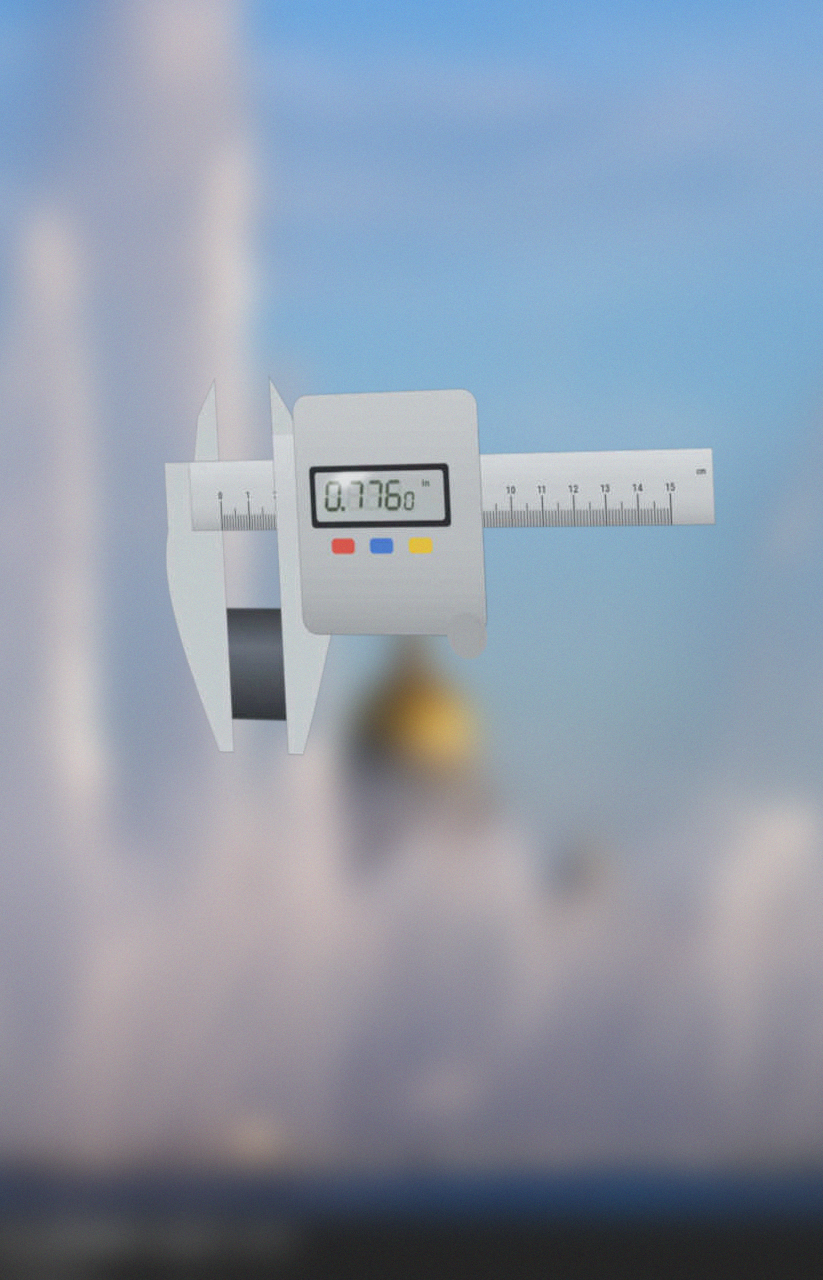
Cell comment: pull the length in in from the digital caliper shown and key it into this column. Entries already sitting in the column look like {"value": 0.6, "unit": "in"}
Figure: {"value": 0.7760, "unit": "in"}
